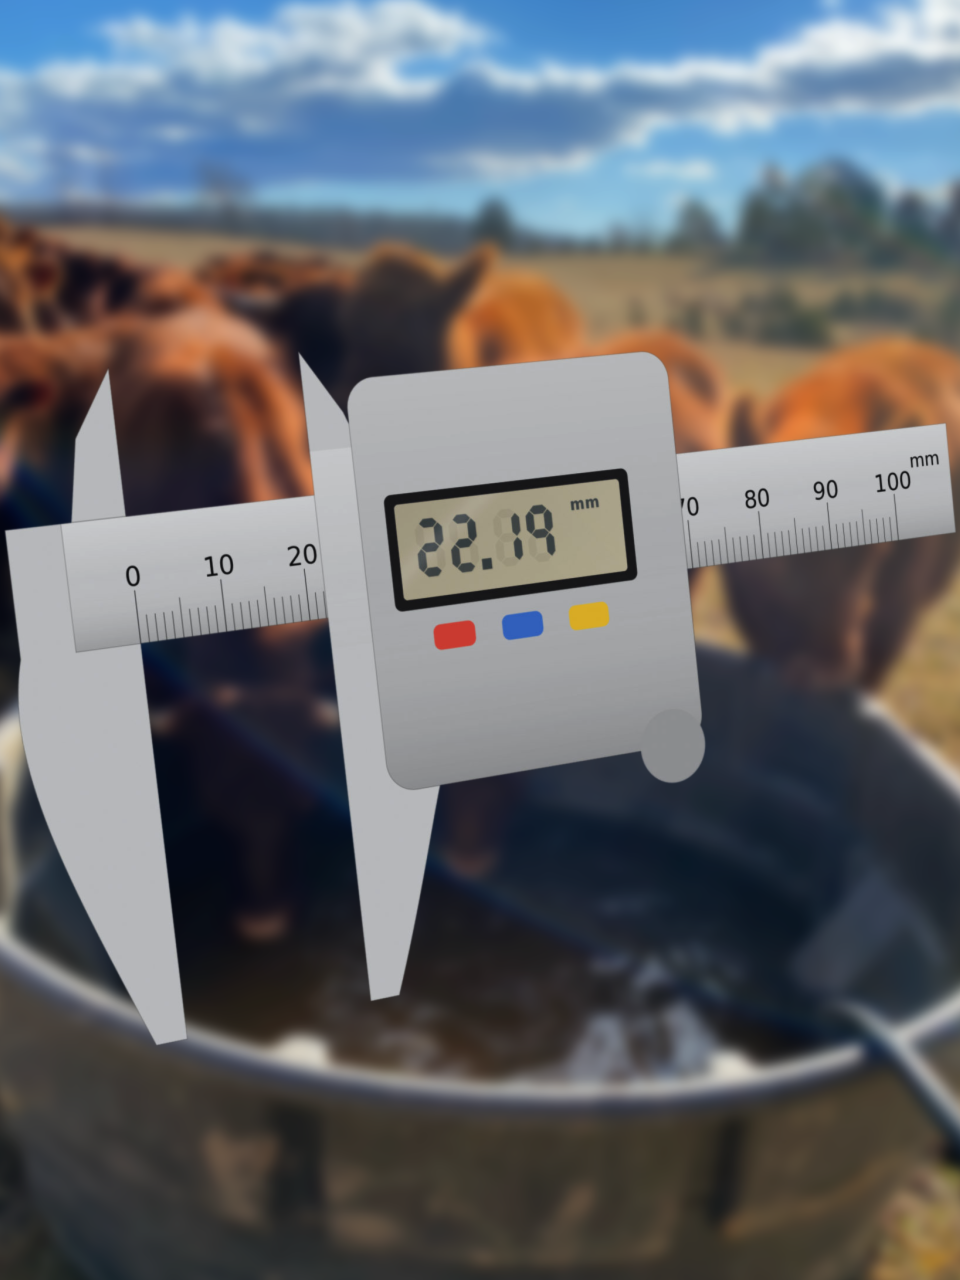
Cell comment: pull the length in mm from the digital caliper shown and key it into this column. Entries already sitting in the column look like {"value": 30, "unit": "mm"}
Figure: {"value": 22.19, "unit": "mm"}
